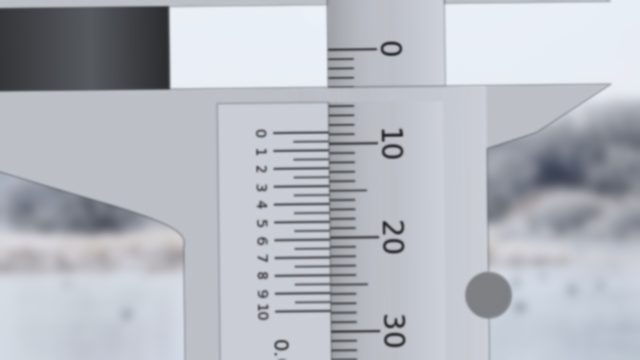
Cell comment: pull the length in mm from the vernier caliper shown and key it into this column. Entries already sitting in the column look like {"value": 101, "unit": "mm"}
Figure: {"value": 8.8, "unit": "mm"}
